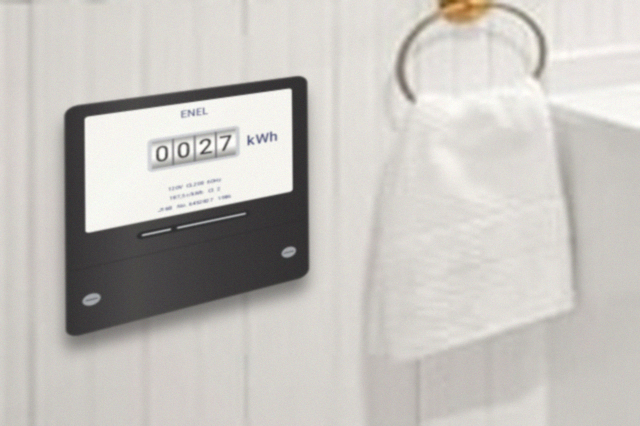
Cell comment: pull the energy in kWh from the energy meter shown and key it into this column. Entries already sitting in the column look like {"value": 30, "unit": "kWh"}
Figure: {"value": 27, "unit": "kWh"}
